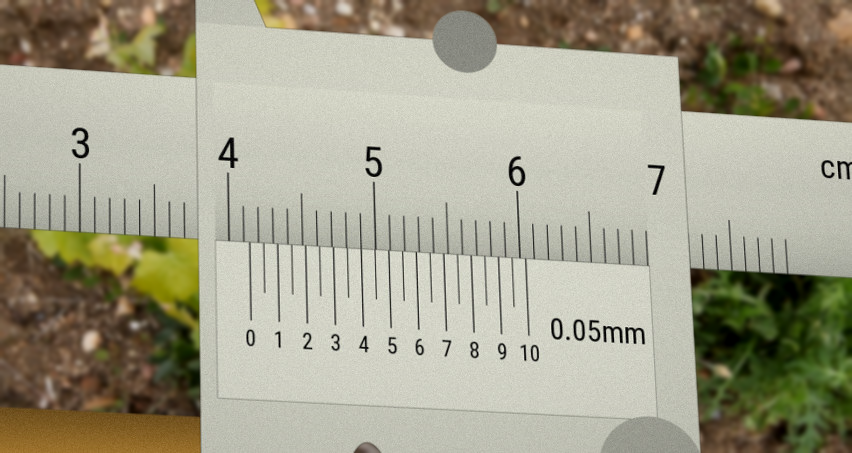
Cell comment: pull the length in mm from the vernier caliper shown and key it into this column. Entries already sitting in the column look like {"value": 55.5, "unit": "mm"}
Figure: {"value": 41.4, "unit": "mm"}
